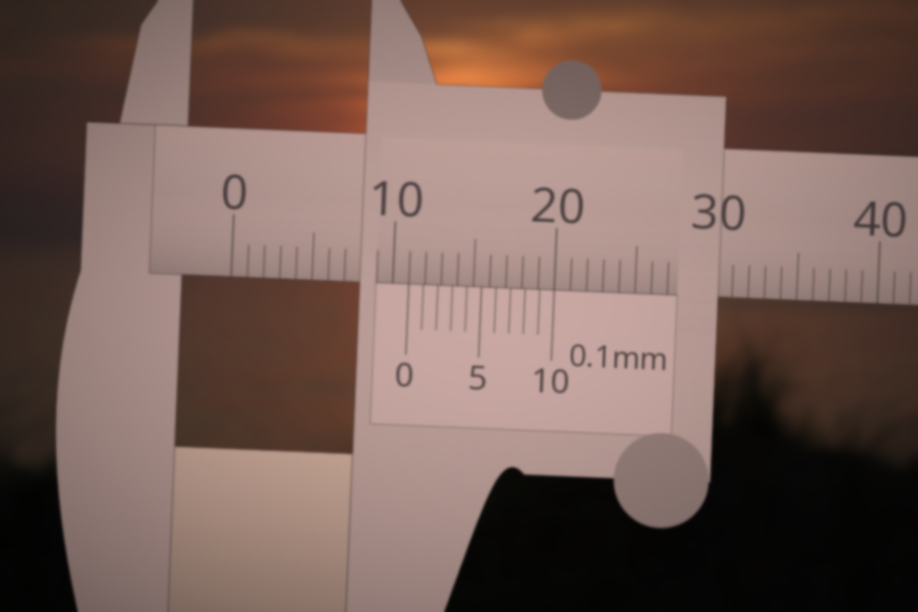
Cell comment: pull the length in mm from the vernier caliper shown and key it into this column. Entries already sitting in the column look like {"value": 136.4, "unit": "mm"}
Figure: {"value": 11.0, "unit": "mm"}
